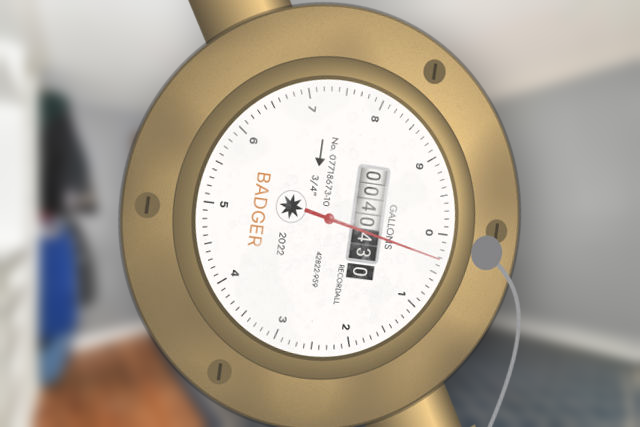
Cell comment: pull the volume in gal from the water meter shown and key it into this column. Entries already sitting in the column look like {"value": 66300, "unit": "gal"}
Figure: {"value": 40430.3, "unit": "gal"}
